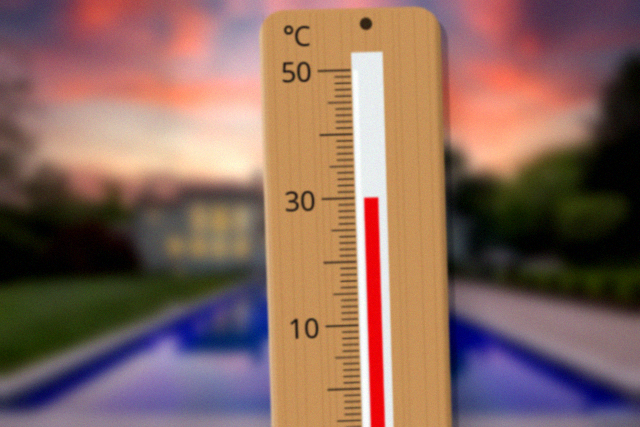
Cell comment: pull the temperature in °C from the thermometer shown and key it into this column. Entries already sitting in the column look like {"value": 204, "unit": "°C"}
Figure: {"value": 30, "unit": "°C"}
